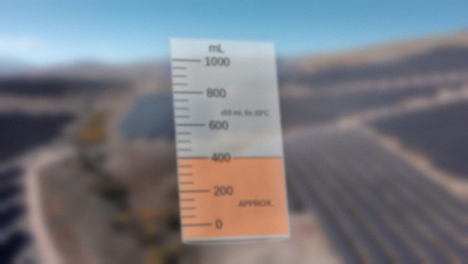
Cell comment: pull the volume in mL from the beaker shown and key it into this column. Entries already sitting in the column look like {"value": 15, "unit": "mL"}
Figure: {"value": 400, "unit": "mL"}
